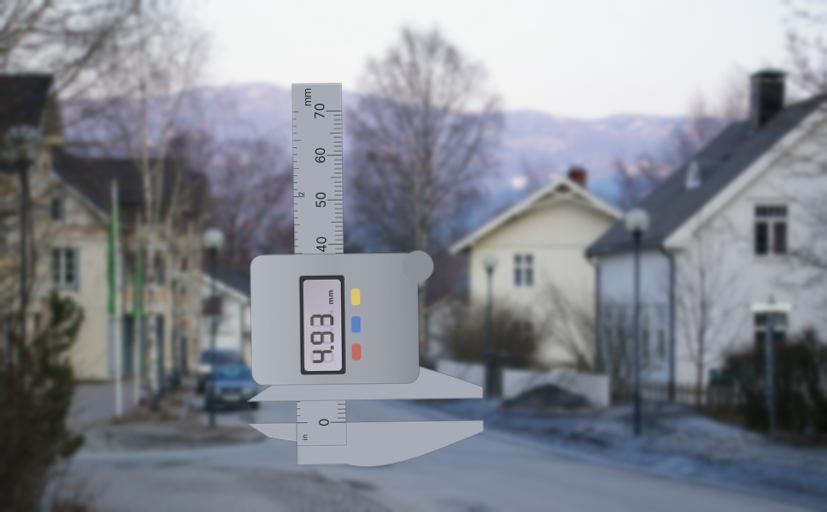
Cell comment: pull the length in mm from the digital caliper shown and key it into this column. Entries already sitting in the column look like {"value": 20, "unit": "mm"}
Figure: {"value": 4.93, "unit": "mm"}
